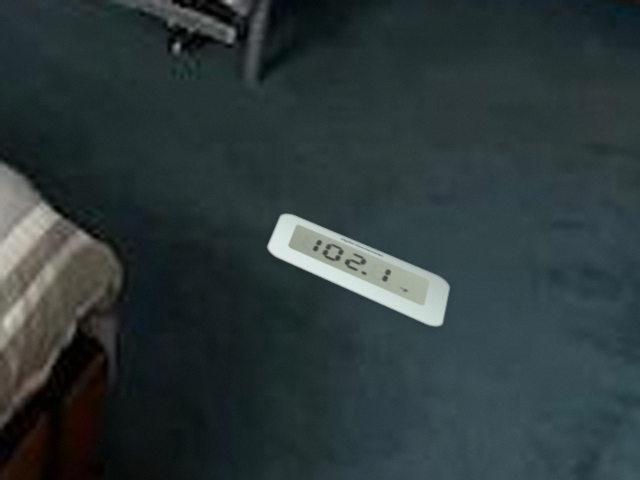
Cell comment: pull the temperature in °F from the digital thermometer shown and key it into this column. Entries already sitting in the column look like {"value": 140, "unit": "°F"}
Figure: {"value": 102.1, "unit": "°F"}
